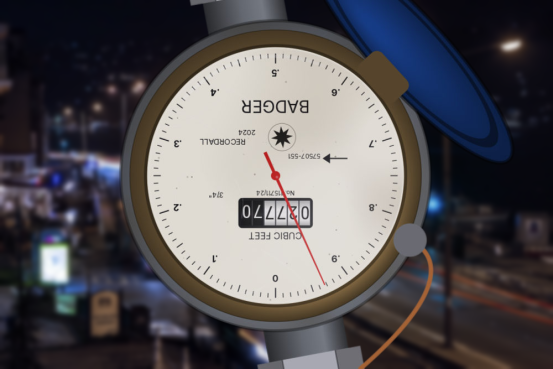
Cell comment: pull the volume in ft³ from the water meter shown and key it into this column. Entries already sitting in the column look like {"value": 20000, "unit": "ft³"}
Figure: {"value": 27769.93, "unit": "ft³"}
